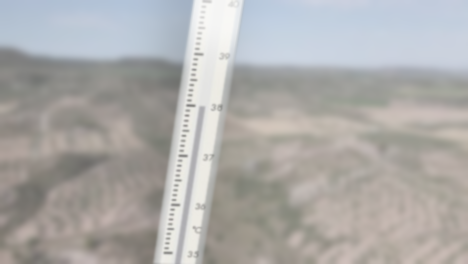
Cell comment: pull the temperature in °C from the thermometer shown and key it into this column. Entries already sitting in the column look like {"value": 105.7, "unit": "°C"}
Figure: {"value": 38, "unit": "°C"}
